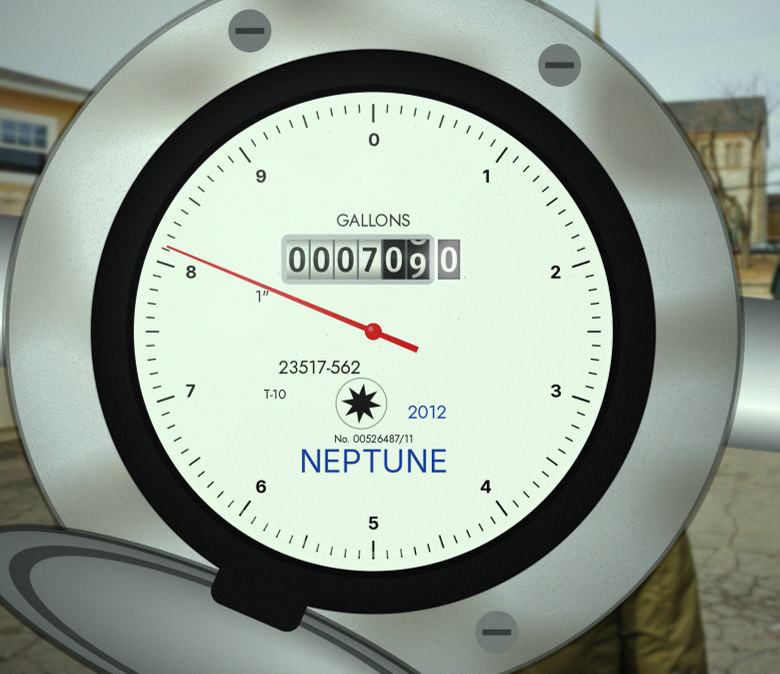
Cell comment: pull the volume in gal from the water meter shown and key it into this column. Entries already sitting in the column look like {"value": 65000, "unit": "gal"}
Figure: {"value": 7088.1, "unit": "gal"}
